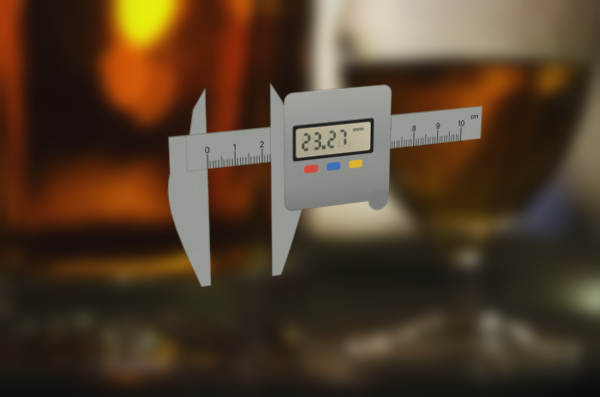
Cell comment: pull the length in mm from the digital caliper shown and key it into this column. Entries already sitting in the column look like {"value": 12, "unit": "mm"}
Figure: {"value": 23.27, "unit": "mm"}
